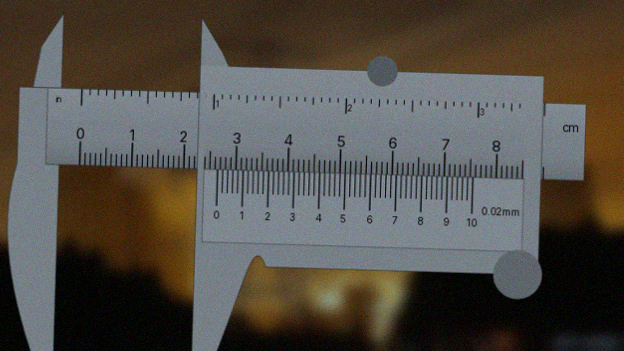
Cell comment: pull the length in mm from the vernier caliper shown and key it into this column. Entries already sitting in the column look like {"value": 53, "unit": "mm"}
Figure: {"value": 26.5, "unit": "mm"}
